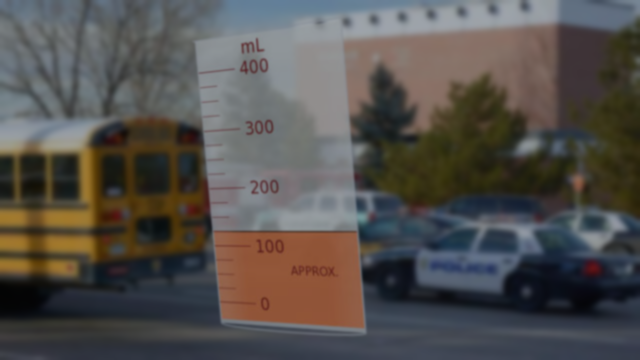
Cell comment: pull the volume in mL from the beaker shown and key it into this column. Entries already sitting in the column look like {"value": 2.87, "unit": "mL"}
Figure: {"value": 125, "unit": "mL"}
